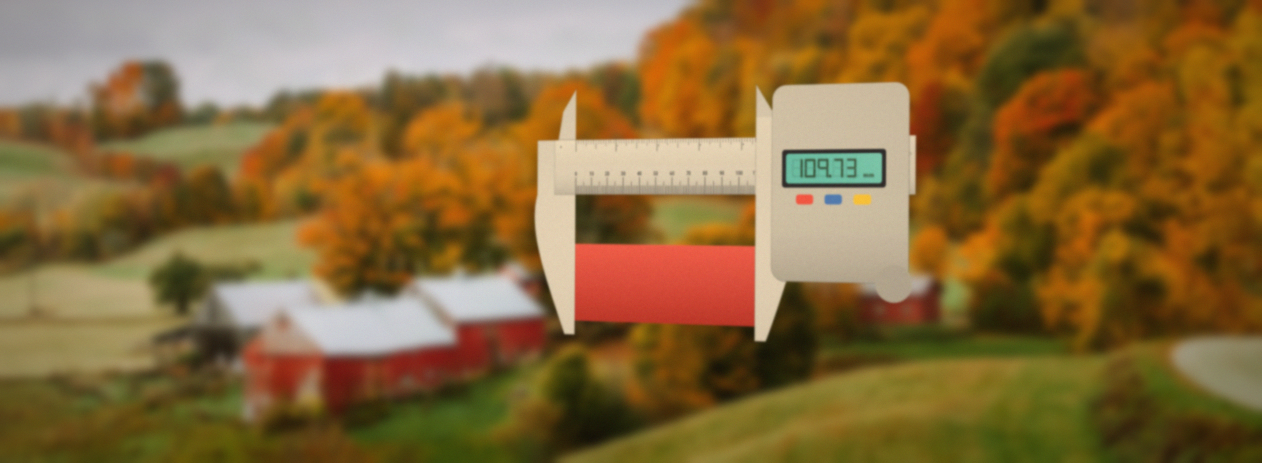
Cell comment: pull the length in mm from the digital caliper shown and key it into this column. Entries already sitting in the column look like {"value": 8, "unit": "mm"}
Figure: {"value": 109.73, "unit": "mm"}
